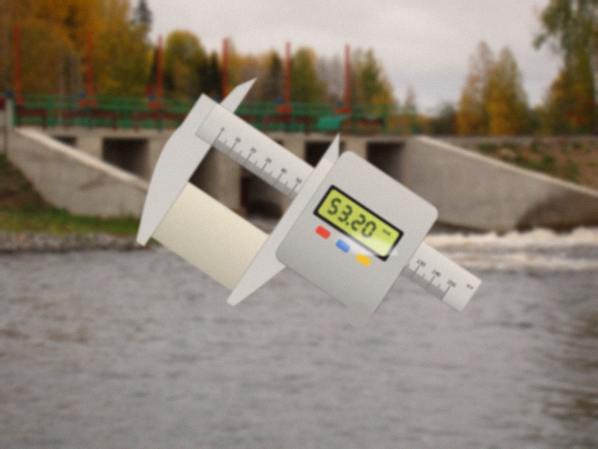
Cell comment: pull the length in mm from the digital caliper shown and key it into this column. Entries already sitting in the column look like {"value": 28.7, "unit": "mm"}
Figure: {"value": 53.20, "unit": "mm"}
